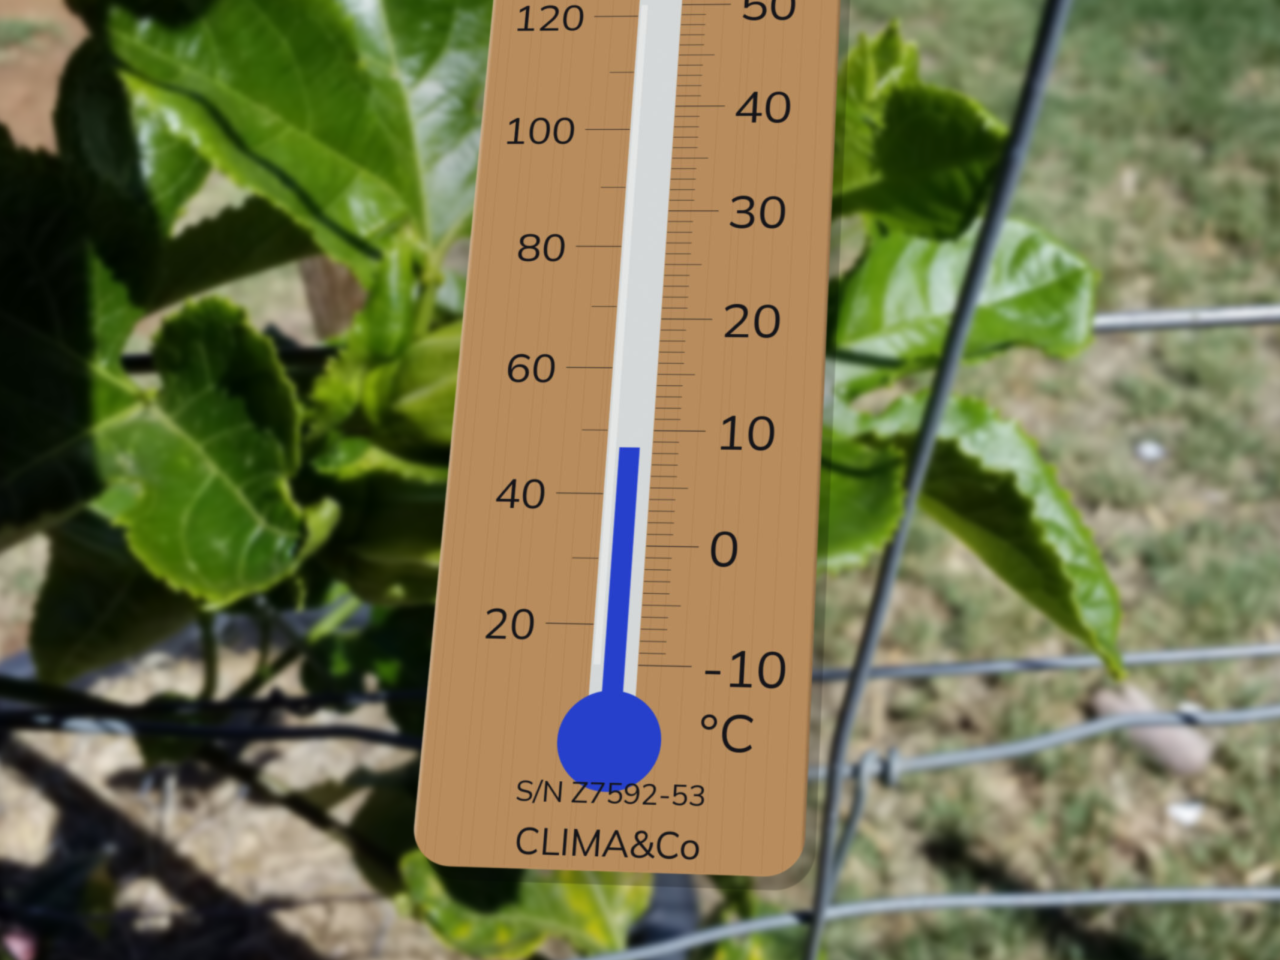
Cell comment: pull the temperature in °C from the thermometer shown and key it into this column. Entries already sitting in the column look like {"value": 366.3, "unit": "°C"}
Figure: {"value": 8.5, "unit": "°C"}
